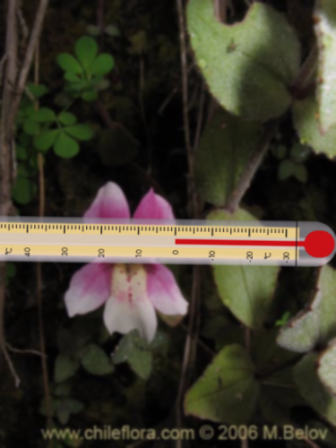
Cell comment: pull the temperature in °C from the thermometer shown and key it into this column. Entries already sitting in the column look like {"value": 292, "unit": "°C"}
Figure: {"value": 0, "unit": "°C"}
